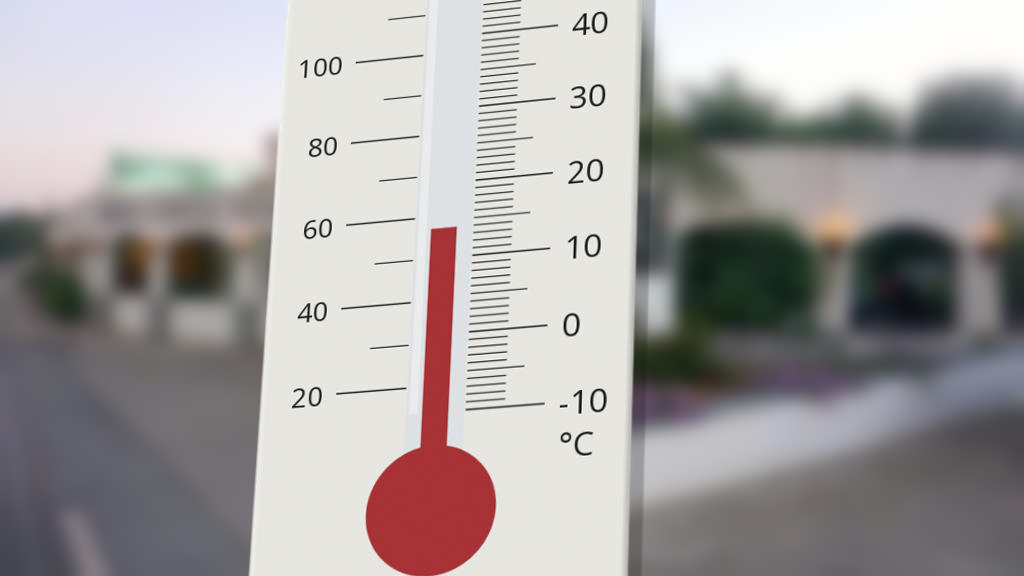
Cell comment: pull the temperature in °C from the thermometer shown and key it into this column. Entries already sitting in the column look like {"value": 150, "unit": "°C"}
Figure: {"value": 14, "unit": "°C"}
